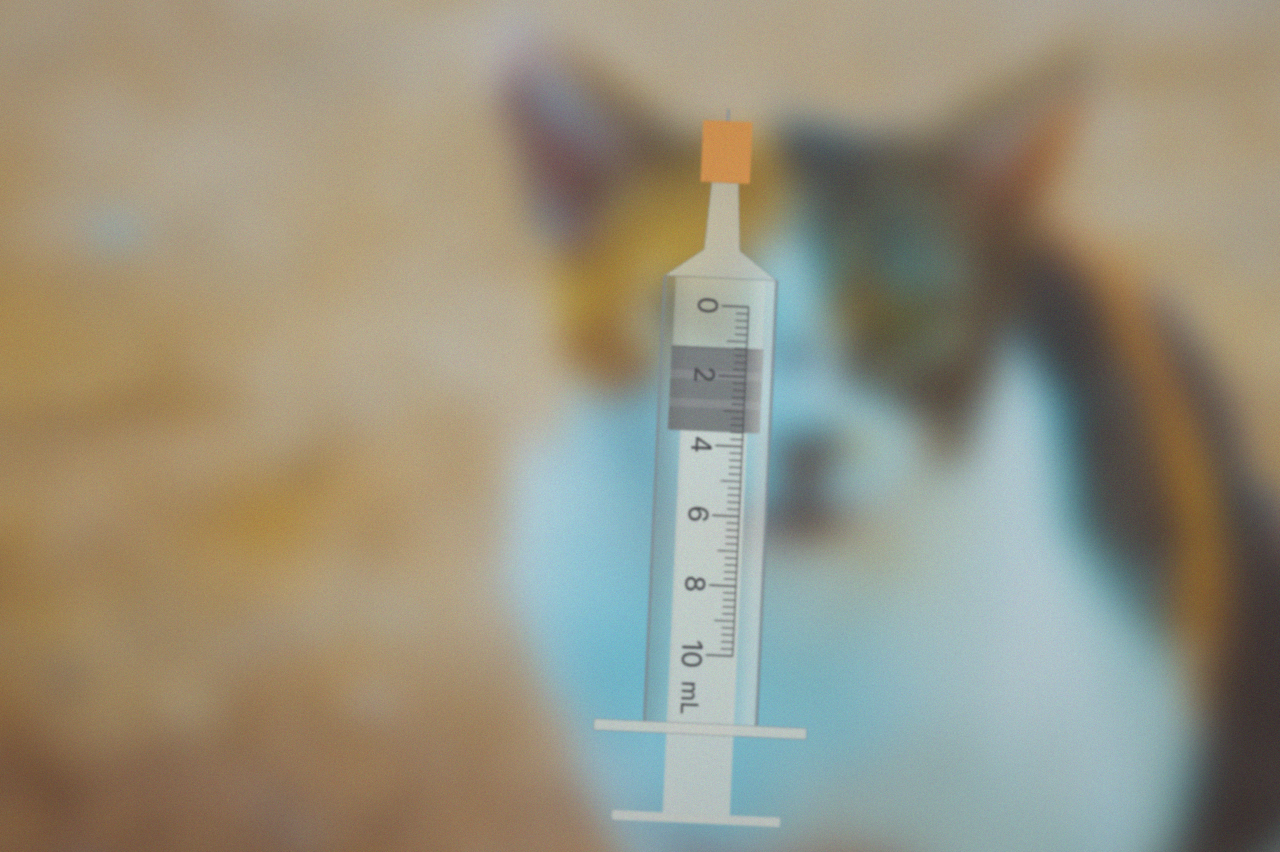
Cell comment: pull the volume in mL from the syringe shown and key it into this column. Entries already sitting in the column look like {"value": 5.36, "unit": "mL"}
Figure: {"value": 1.2, "unit": "mL"}
